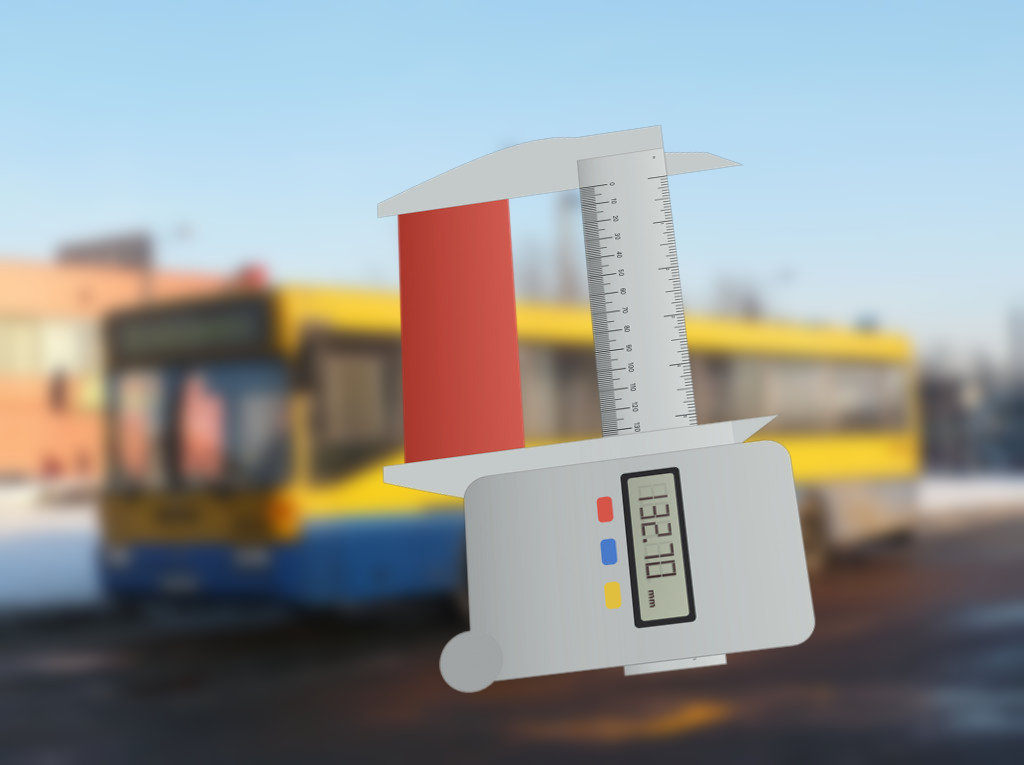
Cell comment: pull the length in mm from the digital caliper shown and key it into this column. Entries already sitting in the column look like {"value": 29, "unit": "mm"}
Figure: {"value": 132.70, "unit": "mm"}
